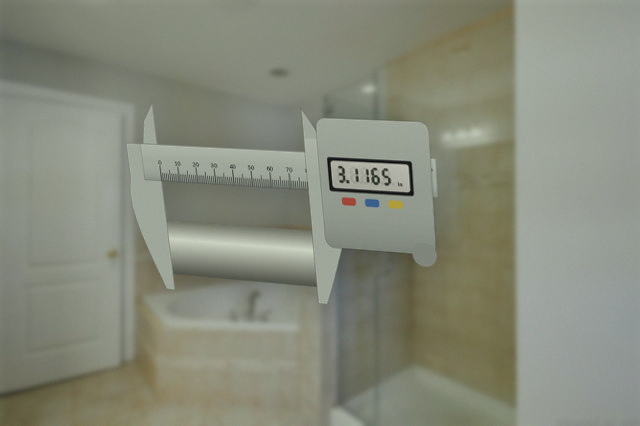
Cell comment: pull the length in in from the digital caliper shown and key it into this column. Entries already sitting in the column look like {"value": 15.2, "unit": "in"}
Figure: {"value": 3.1165, "unit": "in"}
